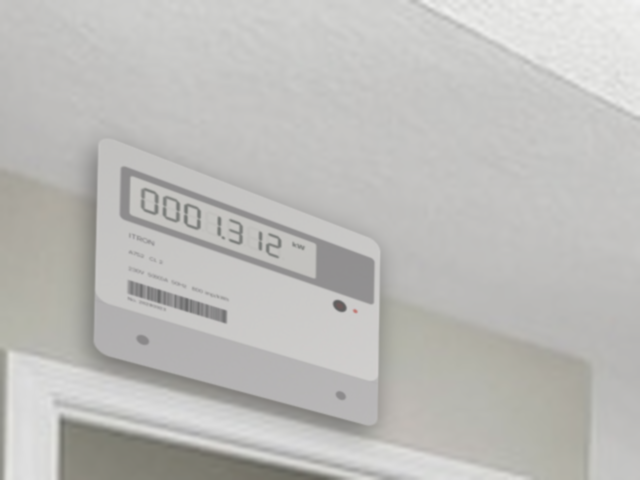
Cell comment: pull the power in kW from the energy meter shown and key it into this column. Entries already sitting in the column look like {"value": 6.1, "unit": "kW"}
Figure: {"value": 1.312, "unit": "kW"}
